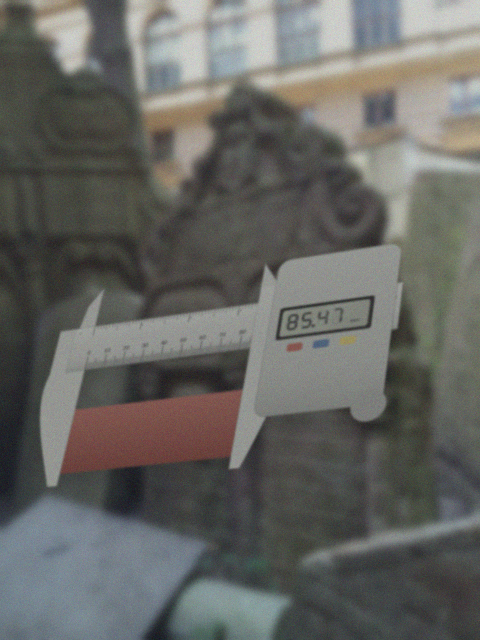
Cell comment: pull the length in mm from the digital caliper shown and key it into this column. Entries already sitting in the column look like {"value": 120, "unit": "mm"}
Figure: {"value": 85.47, "unit": "mm"}
